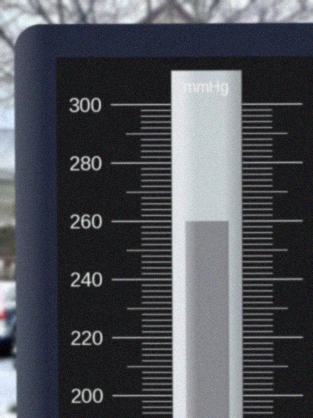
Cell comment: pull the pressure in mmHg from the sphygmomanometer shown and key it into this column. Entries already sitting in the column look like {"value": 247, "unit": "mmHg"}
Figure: {"value": 260, "unit": "mmHg"}
